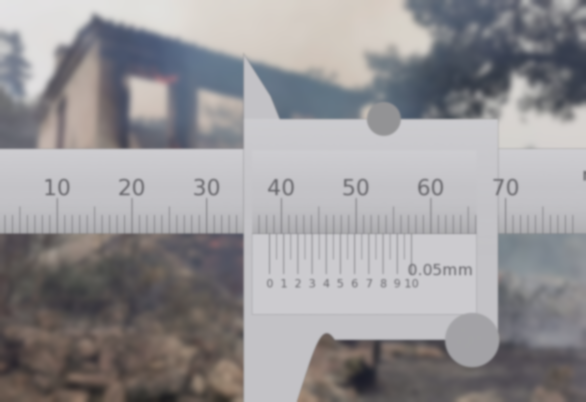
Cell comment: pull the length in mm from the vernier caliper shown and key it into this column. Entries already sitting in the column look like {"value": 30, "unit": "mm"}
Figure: {"value": 38.4, "unit": "mm"}
